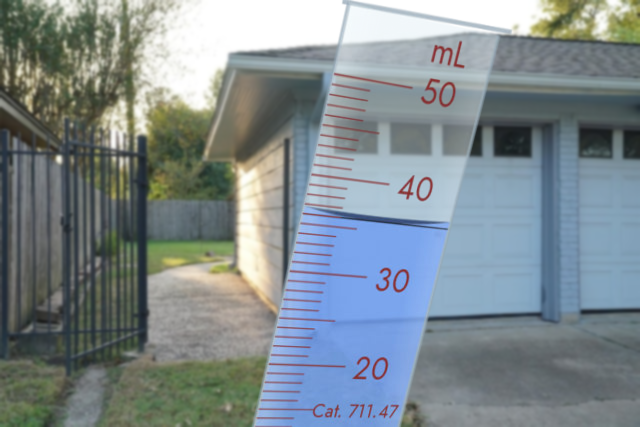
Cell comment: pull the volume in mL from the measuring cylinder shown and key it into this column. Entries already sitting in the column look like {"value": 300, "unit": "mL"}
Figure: {"value": 36, "unit": "mL"}
